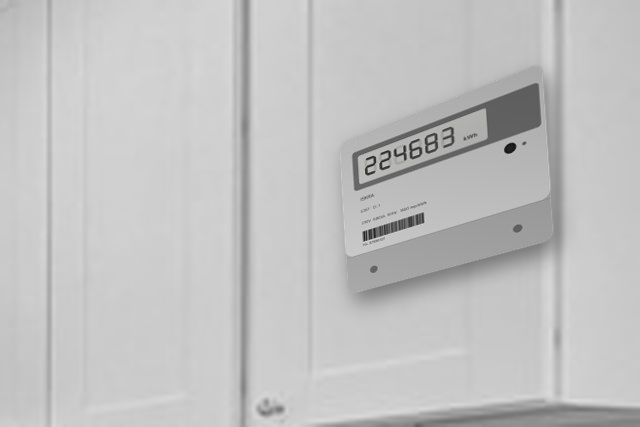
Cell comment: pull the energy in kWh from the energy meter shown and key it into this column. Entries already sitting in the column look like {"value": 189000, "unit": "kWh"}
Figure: {"value": 224683, "unit": "kWh"}
